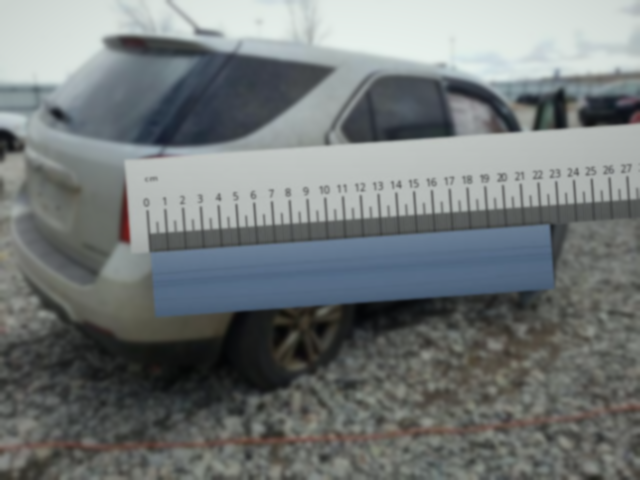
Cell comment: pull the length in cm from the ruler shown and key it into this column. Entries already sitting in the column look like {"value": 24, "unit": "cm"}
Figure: {"value": 22.5, "unit": "cm"}
